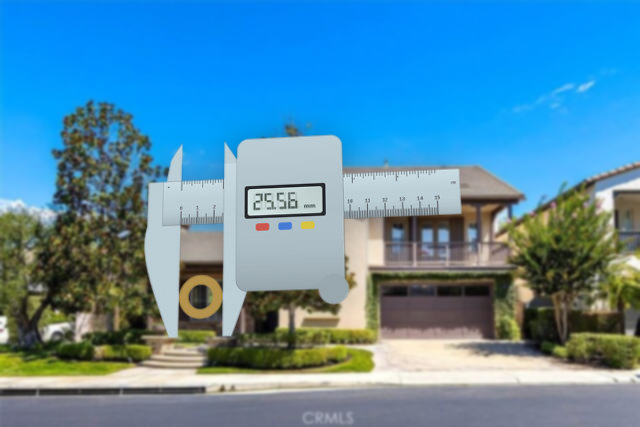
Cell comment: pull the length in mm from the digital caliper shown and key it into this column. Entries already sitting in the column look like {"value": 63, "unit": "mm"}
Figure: {"value": 25.56, "unit": "mm"}
